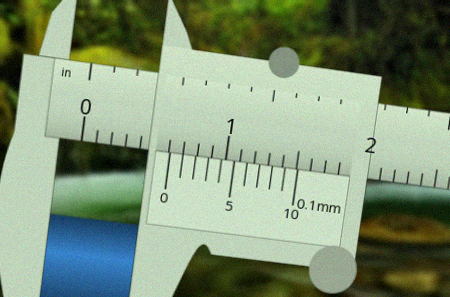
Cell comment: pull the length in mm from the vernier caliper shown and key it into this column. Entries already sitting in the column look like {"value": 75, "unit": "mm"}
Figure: {"value": 6.1, "unit": "mm"}
